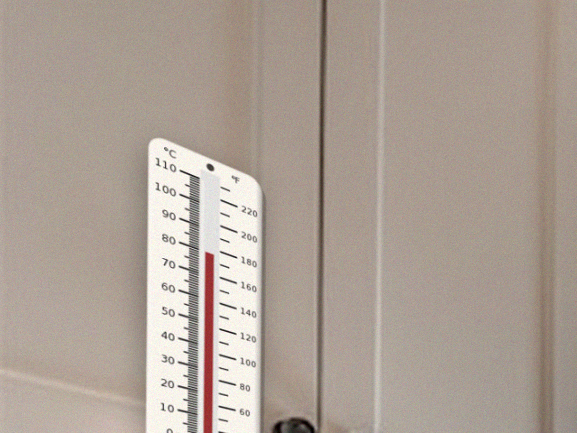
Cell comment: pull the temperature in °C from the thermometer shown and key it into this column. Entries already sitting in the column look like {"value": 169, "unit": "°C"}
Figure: {"value": 80, "unit": "°C"}
